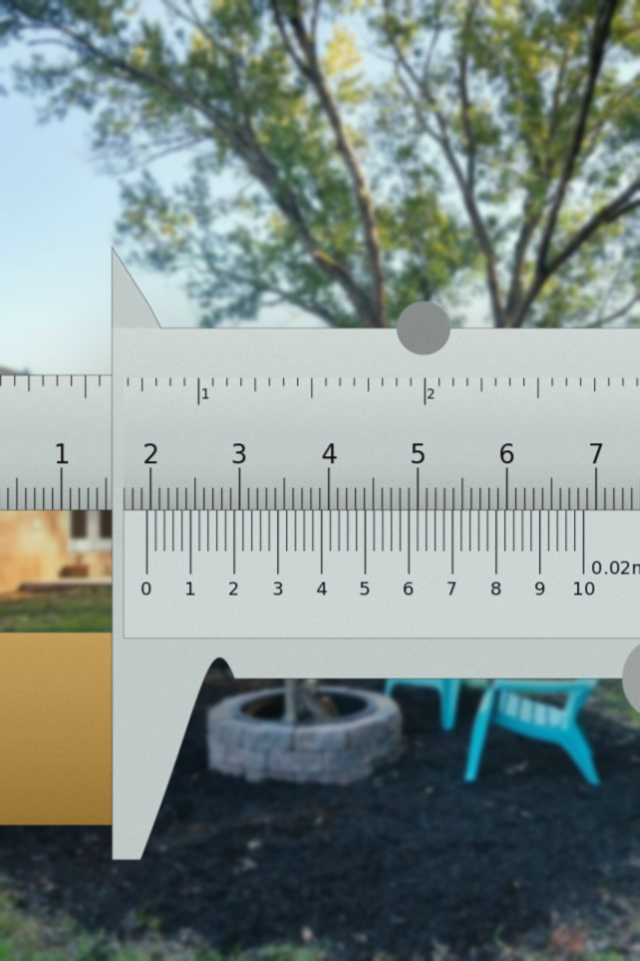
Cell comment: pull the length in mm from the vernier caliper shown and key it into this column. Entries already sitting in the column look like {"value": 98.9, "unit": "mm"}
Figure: {"value": 19.6, "unit": "mm"}
